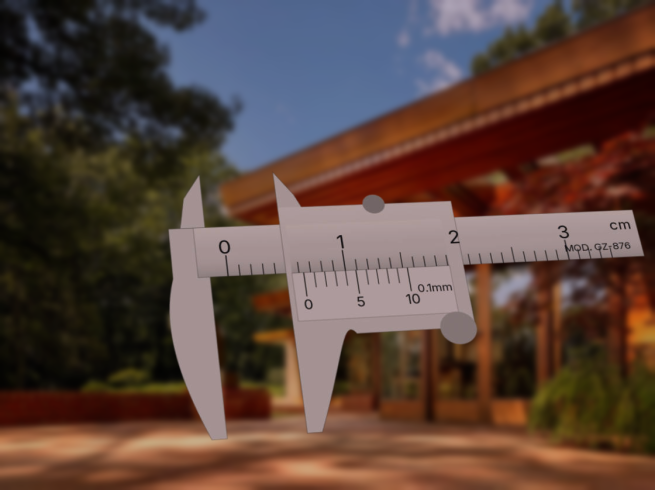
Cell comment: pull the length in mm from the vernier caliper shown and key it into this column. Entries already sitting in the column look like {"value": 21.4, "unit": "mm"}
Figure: {"value": 6.4, "unit": "mm"}
